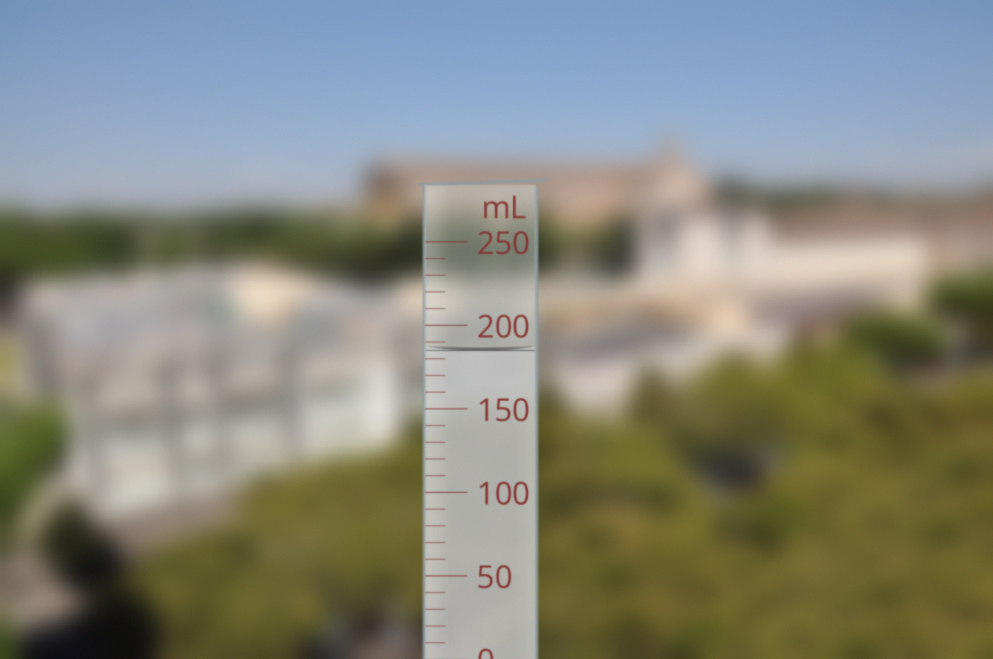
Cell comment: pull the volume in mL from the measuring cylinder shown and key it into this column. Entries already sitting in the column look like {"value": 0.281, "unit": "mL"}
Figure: {"value": 185, "unit": "mL"}
